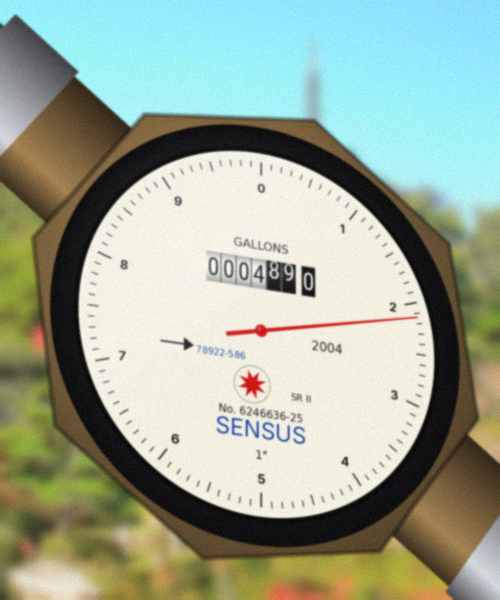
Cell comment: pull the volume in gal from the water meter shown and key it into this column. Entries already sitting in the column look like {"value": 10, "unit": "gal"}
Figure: {"value": 4892.1, "unit": "gal"}
